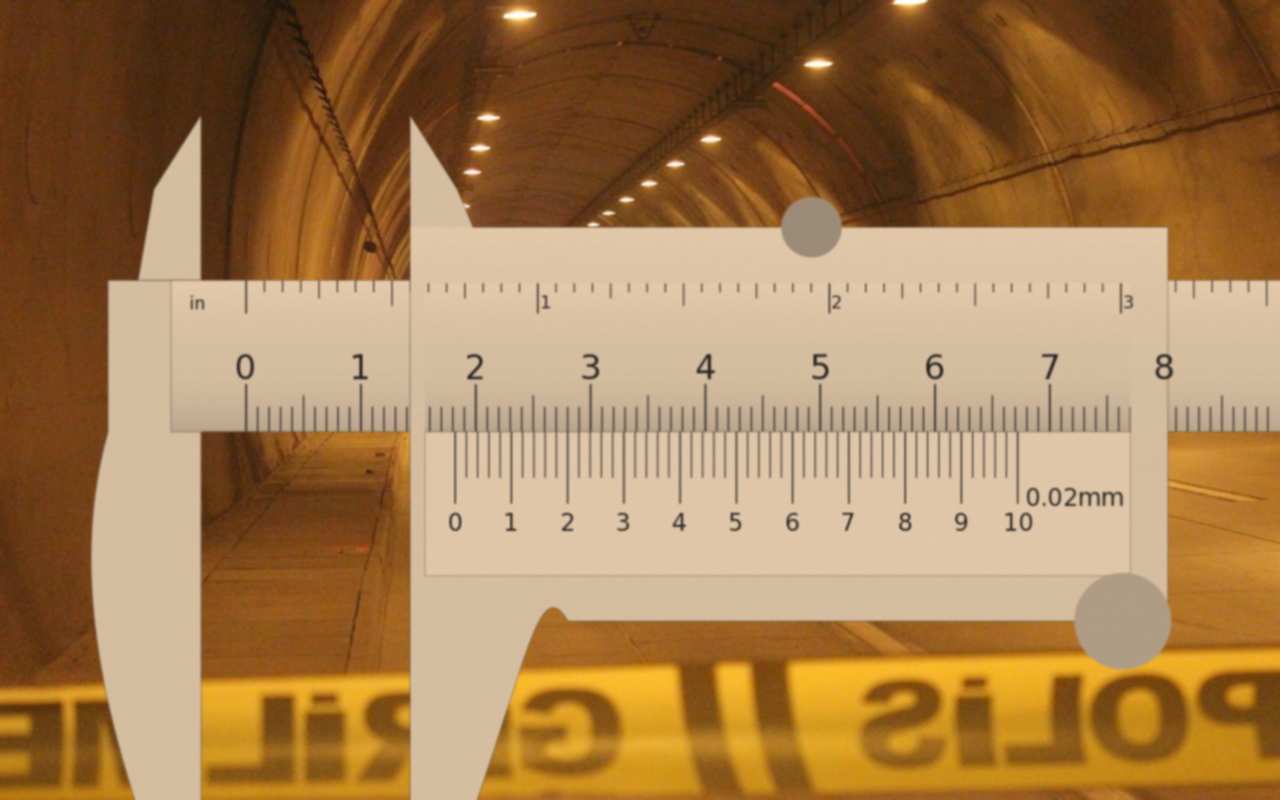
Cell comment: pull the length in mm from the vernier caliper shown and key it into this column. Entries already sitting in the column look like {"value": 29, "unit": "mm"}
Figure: {"value": 18.2, "unit": "mm"}
